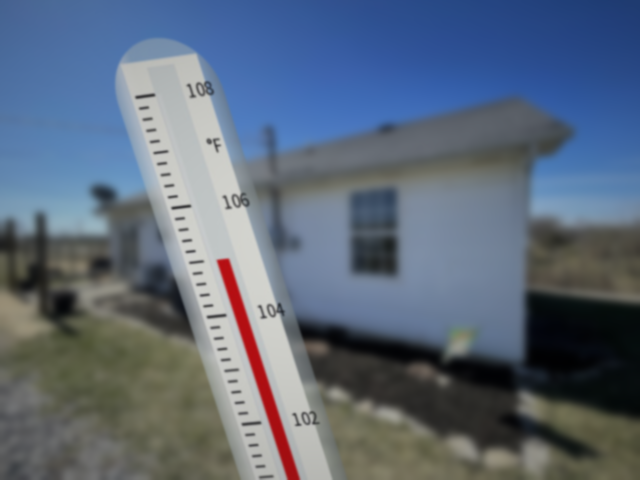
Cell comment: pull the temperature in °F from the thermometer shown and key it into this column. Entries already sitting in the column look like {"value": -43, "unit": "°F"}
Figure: {"value": 105, "unit": "°F"}
